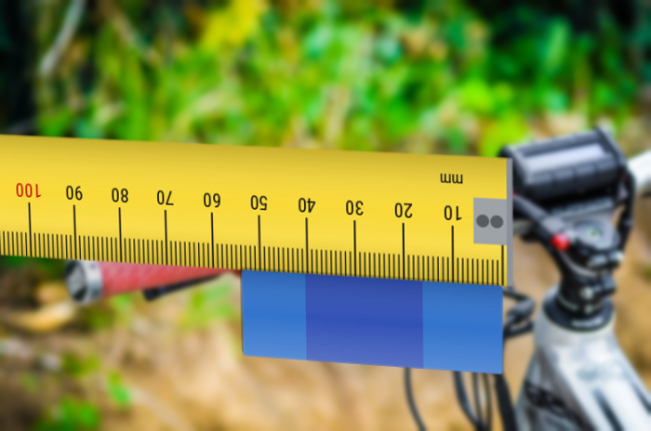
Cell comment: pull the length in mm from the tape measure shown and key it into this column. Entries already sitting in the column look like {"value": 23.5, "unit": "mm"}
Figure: {"value": 54, "unit": "mm"}
